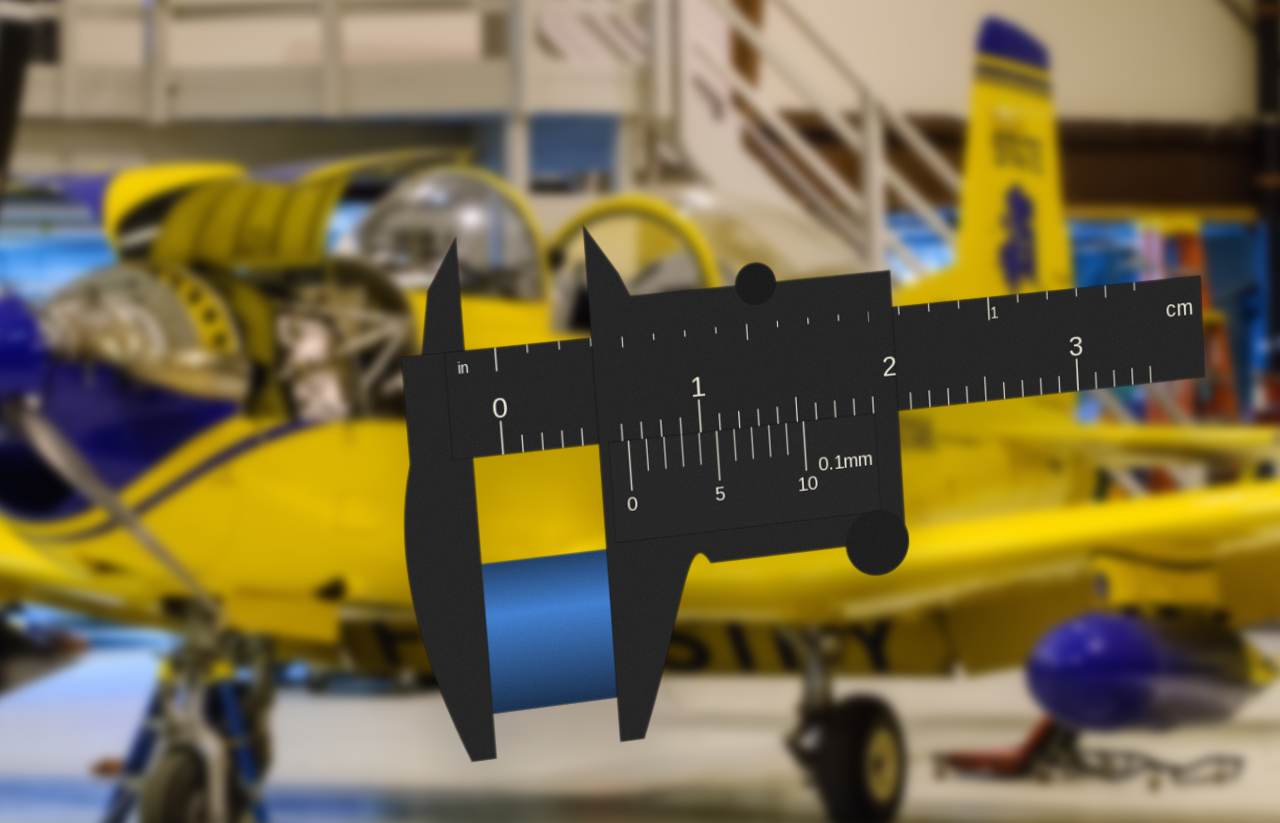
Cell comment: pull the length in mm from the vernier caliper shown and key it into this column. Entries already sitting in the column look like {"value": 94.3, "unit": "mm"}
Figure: {"value": 6.3, "unit": "mm"}
